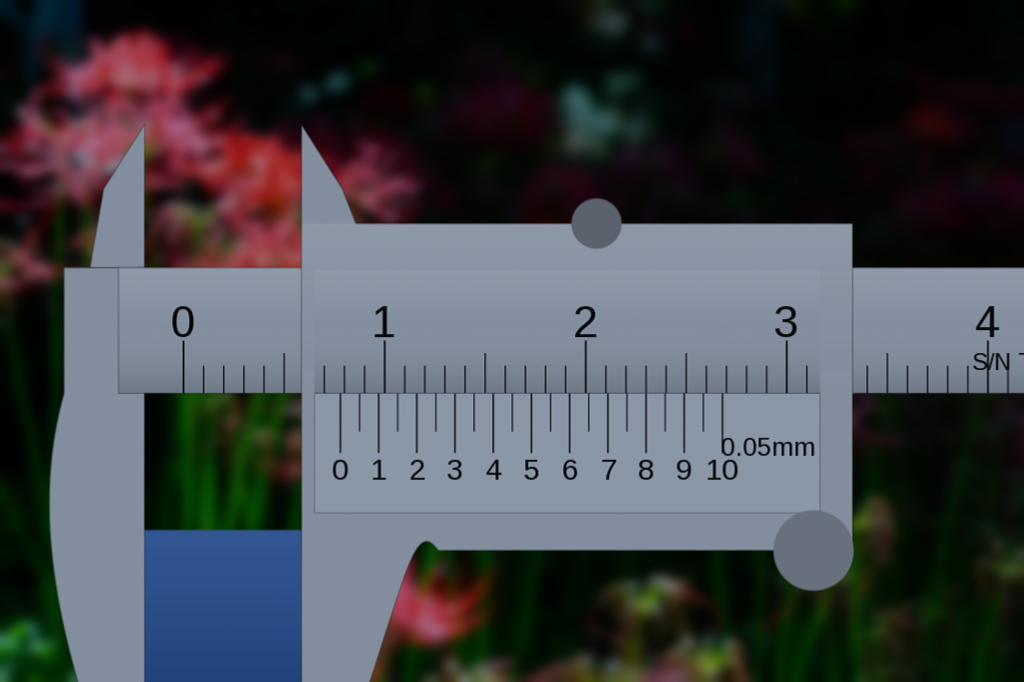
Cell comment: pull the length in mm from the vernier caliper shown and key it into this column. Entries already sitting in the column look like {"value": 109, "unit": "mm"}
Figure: {"value": 7.8, "unit": "mm"}
